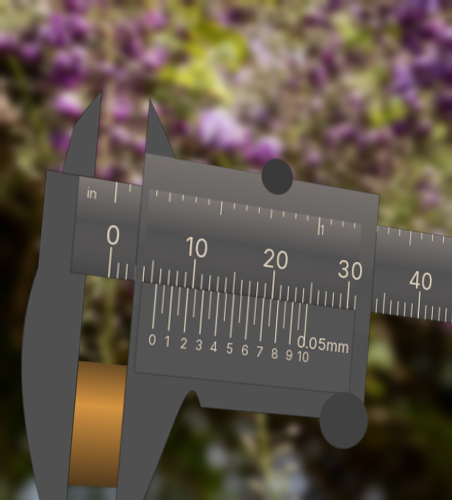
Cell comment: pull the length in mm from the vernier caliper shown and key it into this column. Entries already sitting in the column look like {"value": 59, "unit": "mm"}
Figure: {"value": 5.6, "unit": "mm"}
